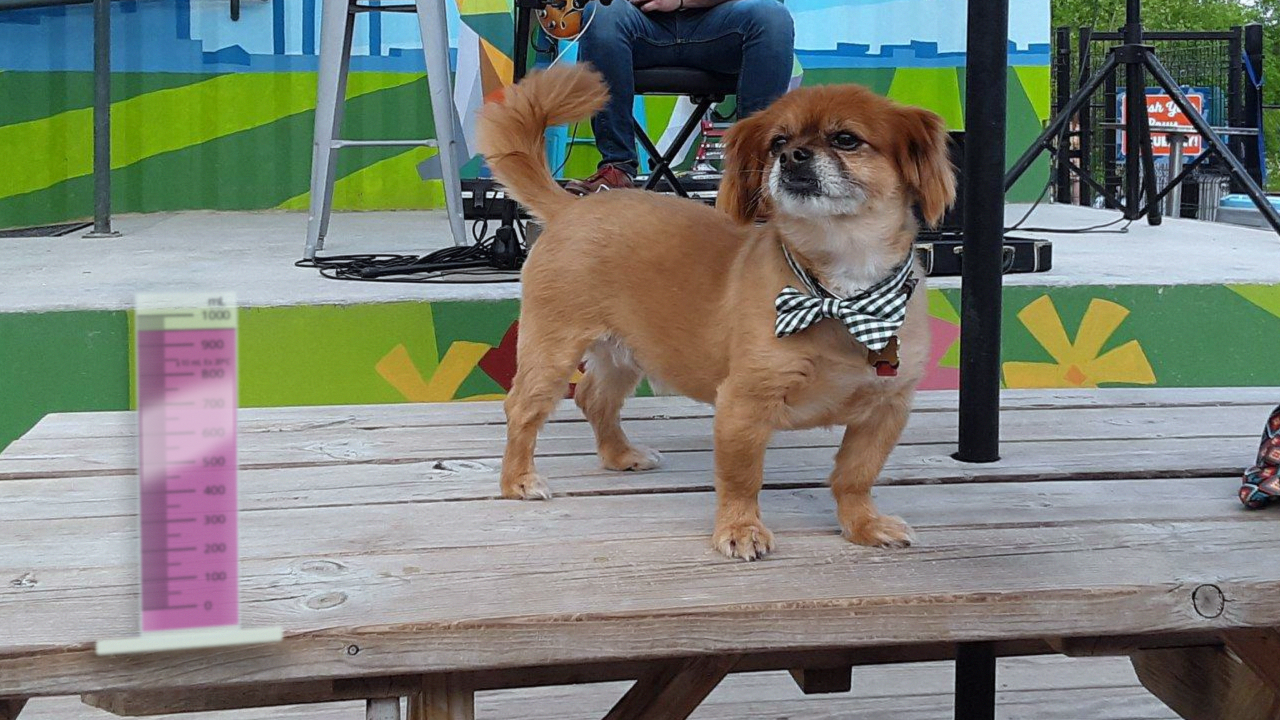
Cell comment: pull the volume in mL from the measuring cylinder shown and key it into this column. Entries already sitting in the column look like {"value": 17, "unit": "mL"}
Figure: {"value": 950, "unit": "mL"}
